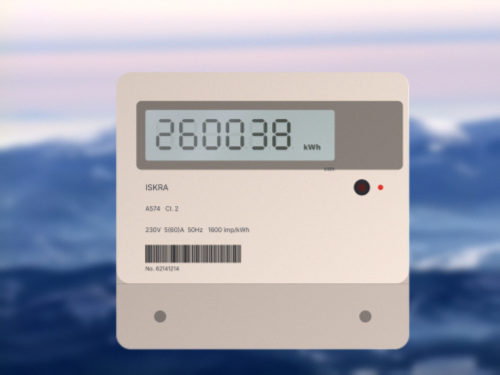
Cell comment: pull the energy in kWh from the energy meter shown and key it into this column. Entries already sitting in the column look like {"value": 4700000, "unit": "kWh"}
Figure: {"value": 260038, "unit": "kWh"}
